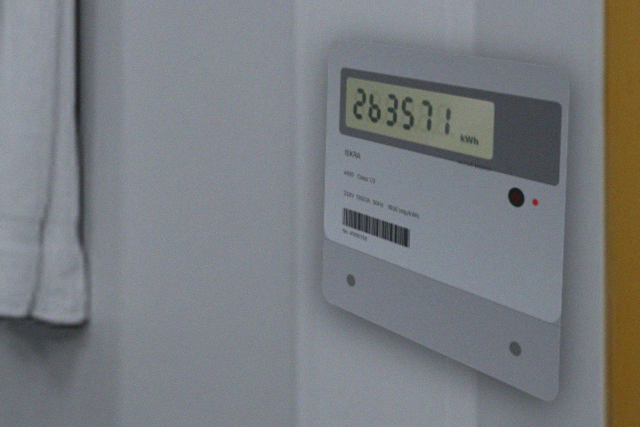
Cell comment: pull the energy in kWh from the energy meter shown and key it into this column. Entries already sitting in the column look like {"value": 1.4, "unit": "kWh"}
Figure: {"value": 263571, "unit": "kWh"}
